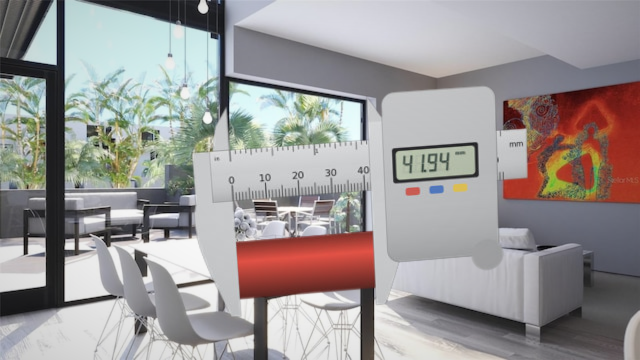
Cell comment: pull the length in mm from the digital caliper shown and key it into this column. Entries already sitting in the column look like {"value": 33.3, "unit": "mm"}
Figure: {"value": 41.94, "unit": "mm"}
